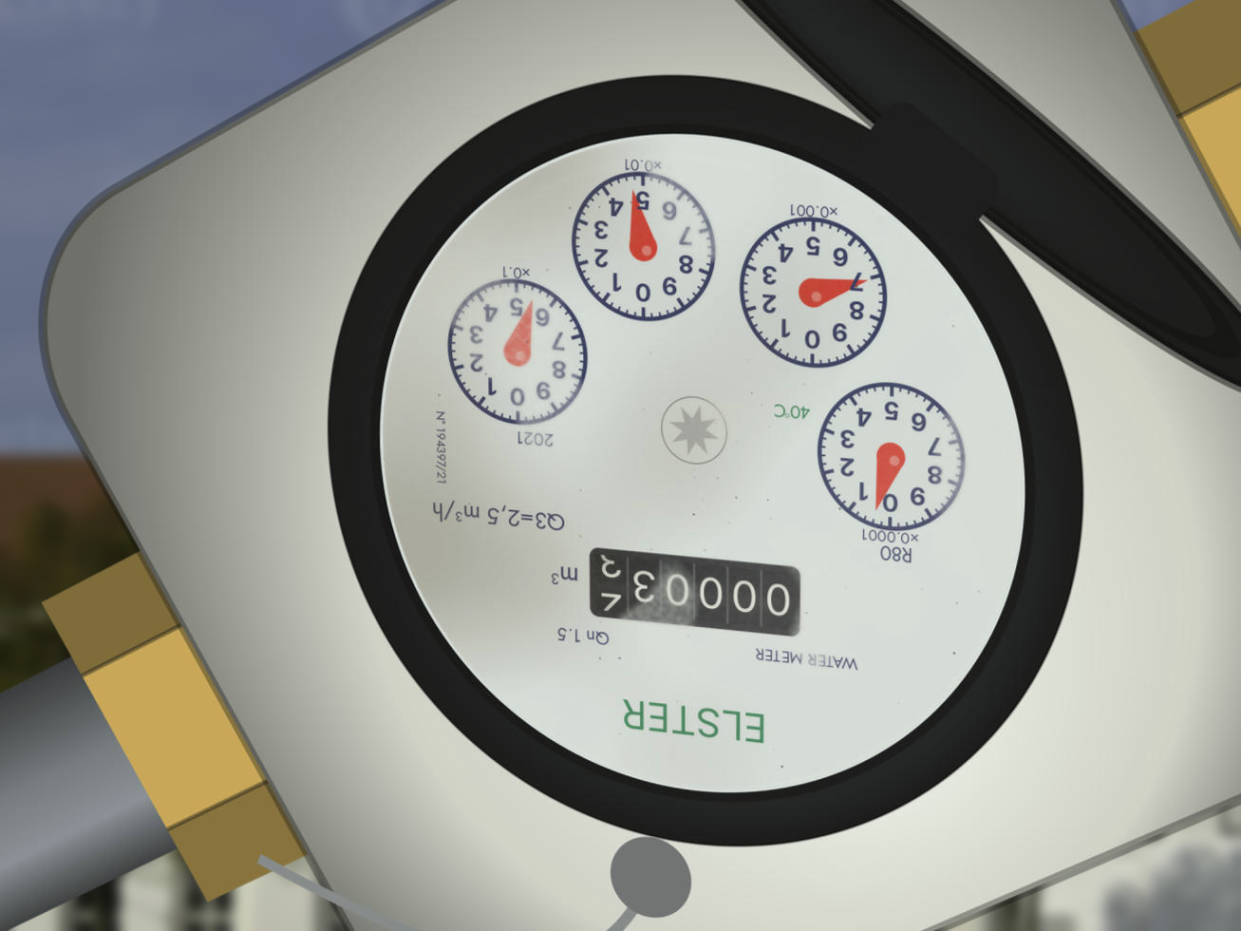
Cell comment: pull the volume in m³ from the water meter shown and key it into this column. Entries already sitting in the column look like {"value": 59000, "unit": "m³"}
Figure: {"value": 32.5470, "unit": "m³"}
